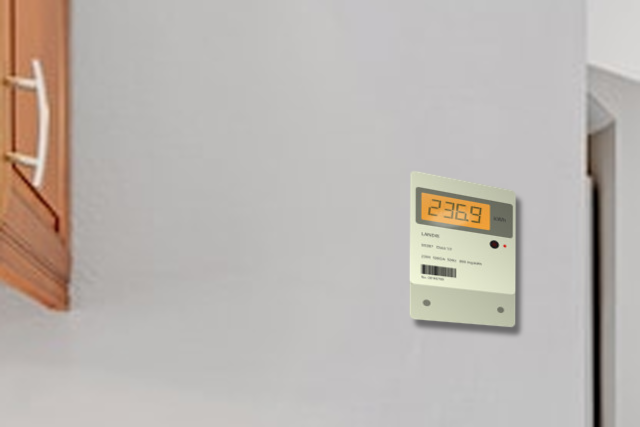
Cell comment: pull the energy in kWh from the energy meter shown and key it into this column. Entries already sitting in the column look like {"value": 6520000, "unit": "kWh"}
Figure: {"value": 236.9, "unit": "kWh"}
